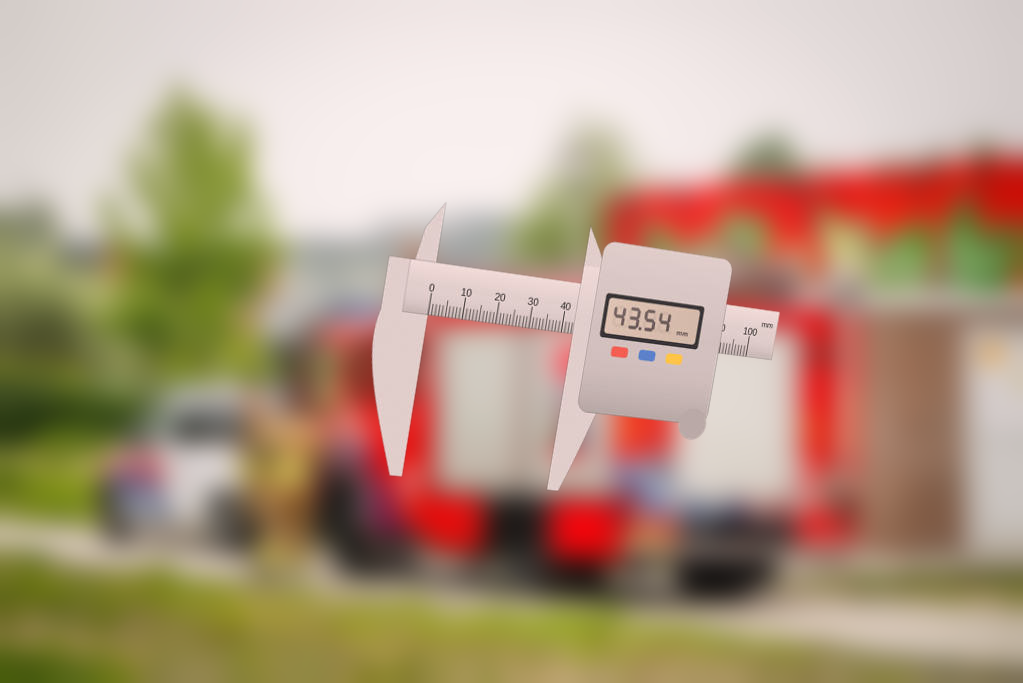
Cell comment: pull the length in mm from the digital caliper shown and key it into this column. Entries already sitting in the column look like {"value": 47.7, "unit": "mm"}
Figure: {"value": 43.54, "unit": "mm"}
